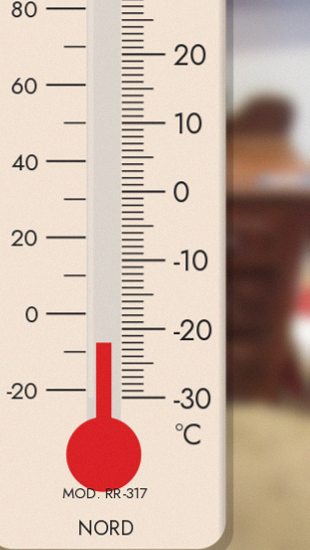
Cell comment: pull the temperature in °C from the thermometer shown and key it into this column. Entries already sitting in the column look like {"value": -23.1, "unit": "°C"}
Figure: {"value": -22, "unit": "°C"}
